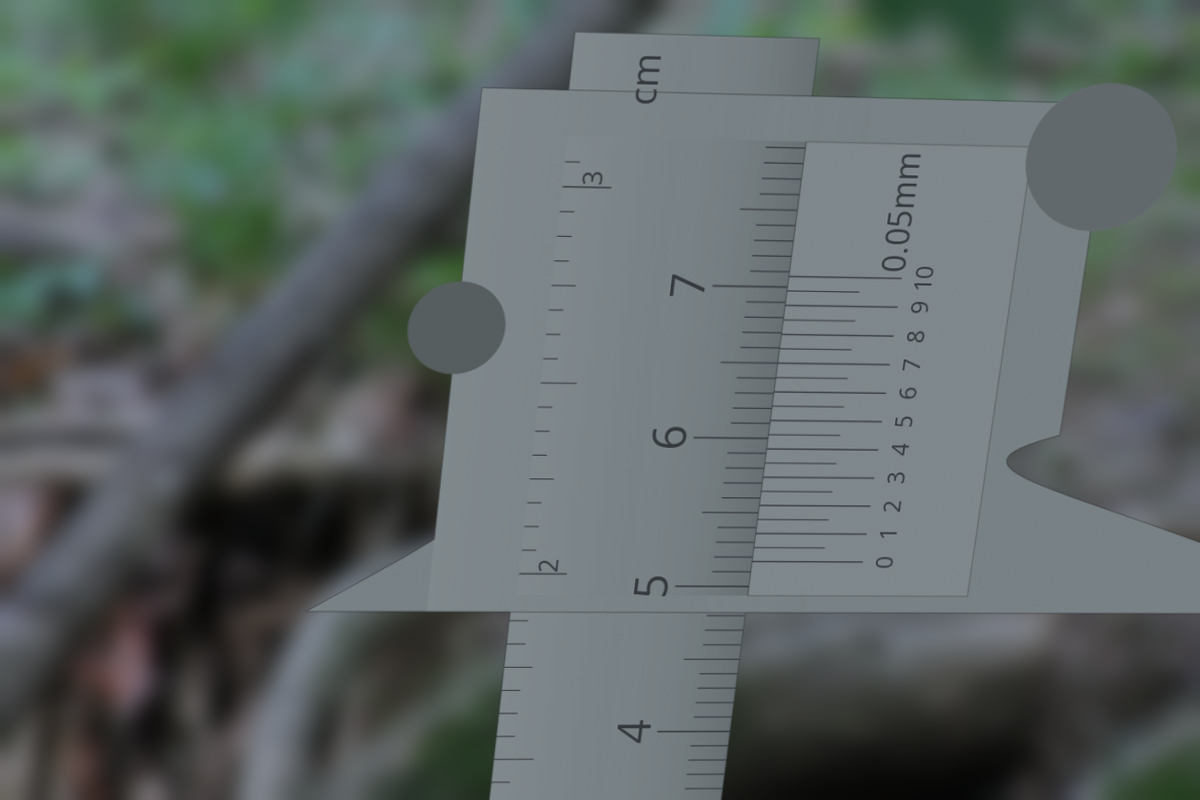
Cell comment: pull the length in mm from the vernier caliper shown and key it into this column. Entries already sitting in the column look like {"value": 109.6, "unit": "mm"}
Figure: {"value": 51.7, "unit": "mm"}
